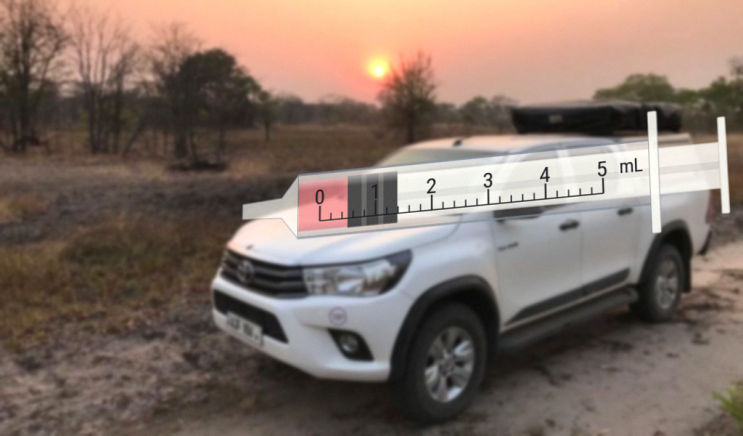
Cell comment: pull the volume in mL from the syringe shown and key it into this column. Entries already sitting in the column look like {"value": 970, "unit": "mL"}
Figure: {"value": 0.5, "unit": "mL"}
